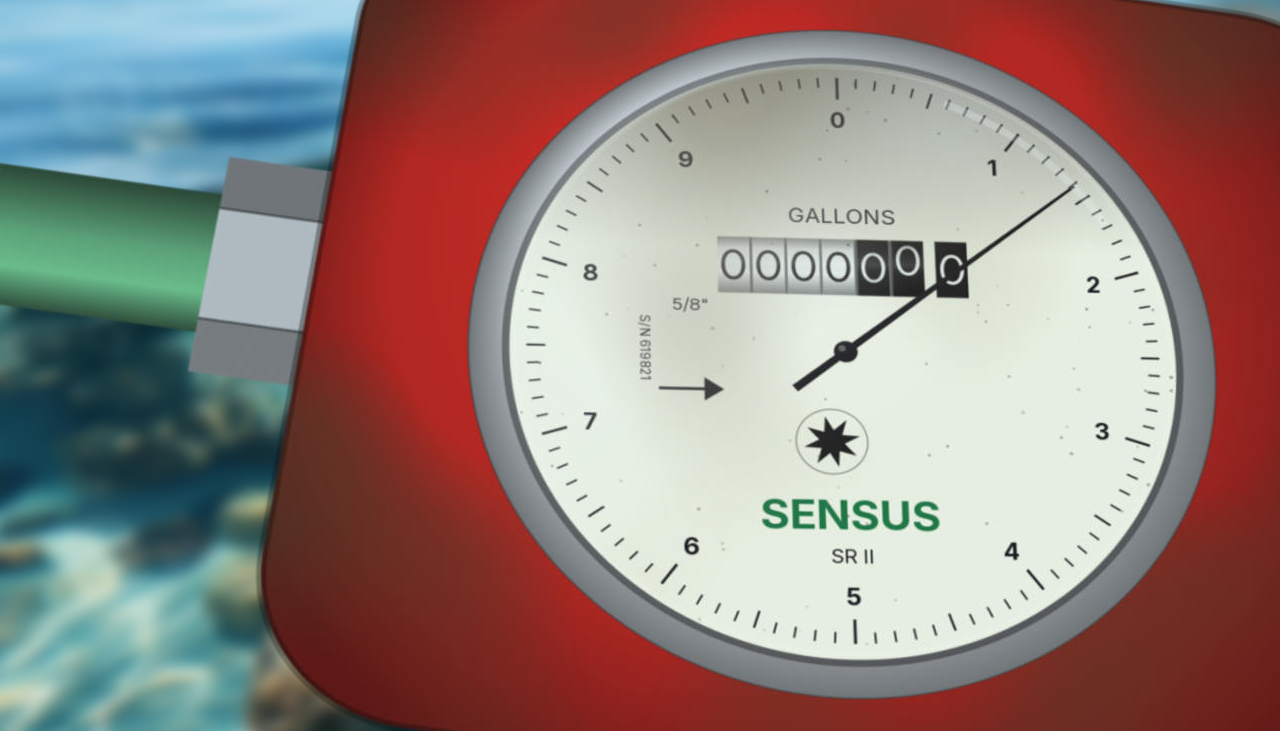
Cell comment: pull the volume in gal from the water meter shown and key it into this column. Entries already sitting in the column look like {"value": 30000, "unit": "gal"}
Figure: {"value": 1.4, "unit": "gal"}
